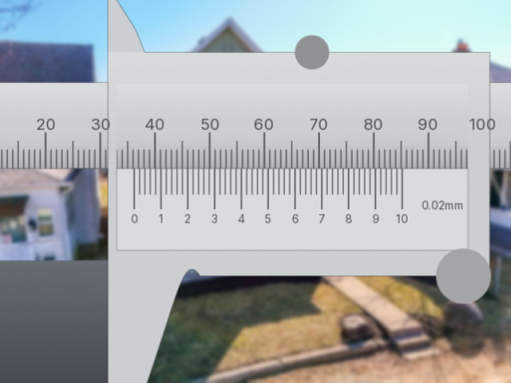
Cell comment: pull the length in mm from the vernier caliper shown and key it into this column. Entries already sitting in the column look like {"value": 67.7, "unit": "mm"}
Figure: {"value": 36.2, "unit": "mm"}
